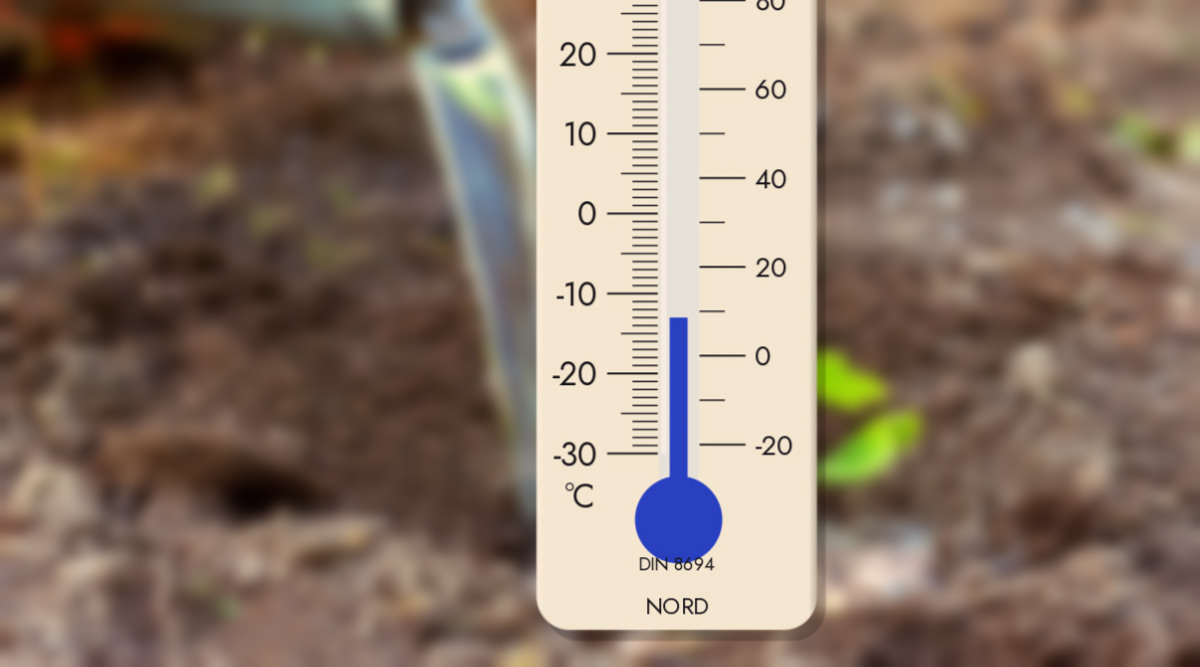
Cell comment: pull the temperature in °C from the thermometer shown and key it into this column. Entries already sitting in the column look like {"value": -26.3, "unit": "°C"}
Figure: {"value": -13, "unit": "°C"}
